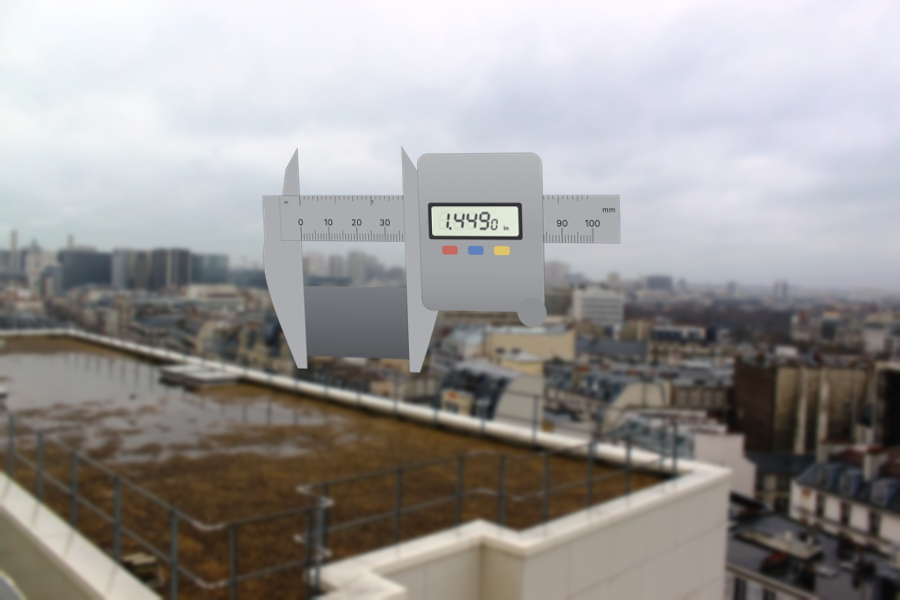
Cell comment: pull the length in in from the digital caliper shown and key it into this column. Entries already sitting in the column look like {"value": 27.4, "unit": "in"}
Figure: {"value": 1.4490, "unit": "in"}
